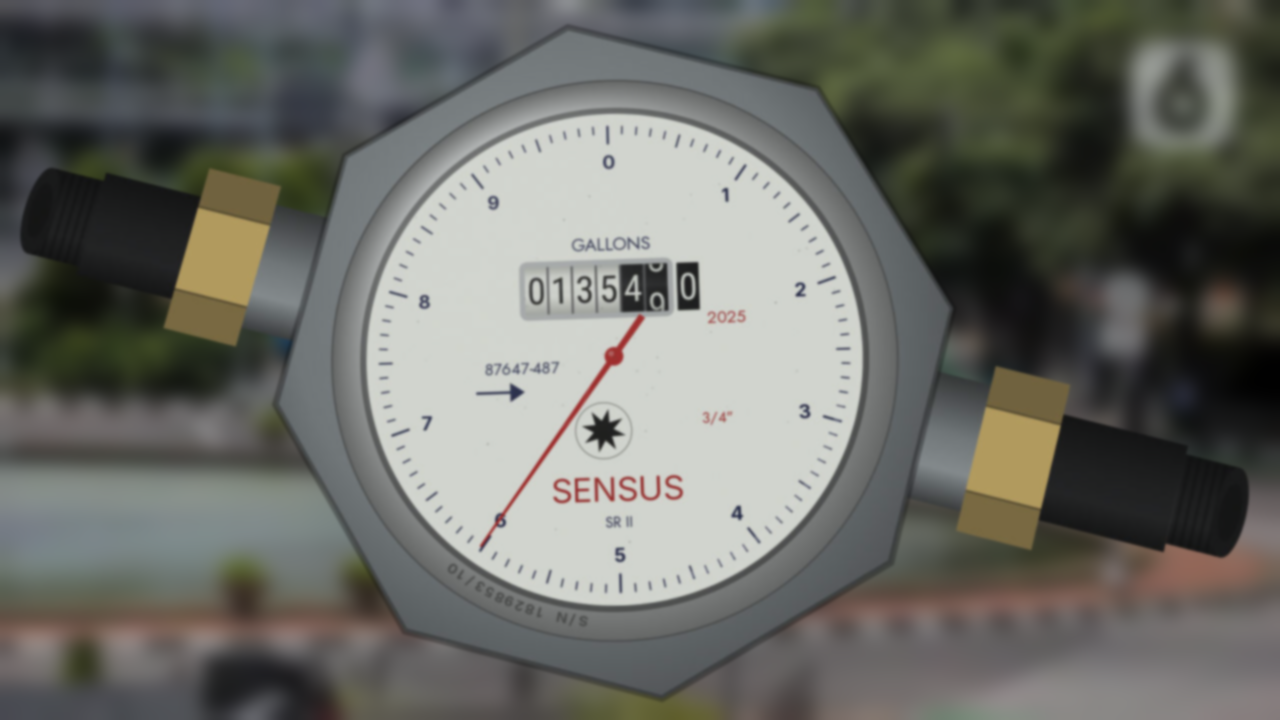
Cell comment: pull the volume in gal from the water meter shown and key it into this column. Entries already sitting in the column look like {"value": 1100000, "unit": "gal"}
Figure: {"value": 135486.0, "unit": "gal"}
